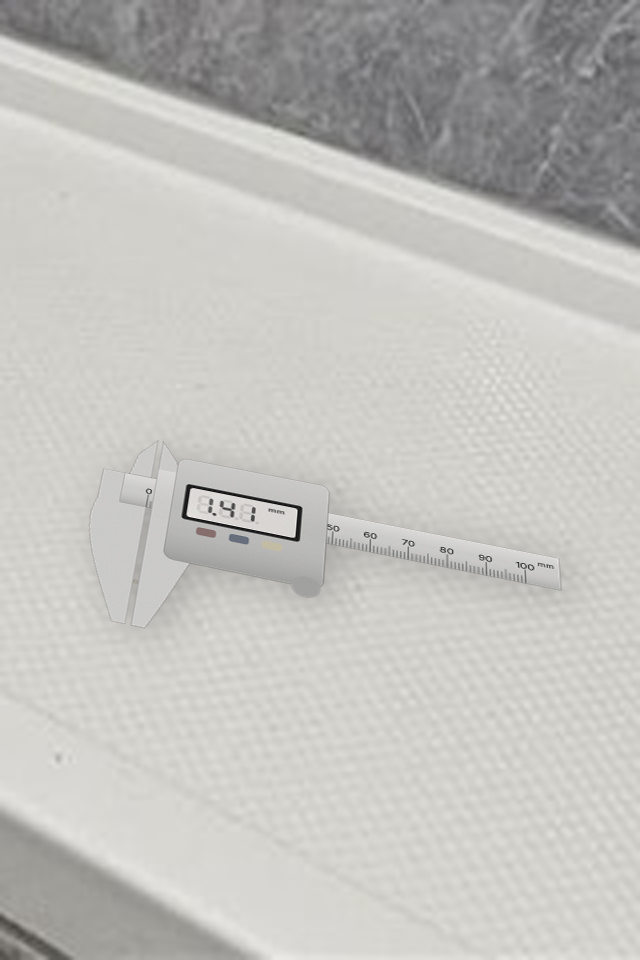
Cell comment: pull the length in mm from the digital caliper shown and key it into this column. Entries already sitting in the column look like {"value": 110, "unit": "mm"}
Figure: {"value": 1.41, "unit": "mm"}
